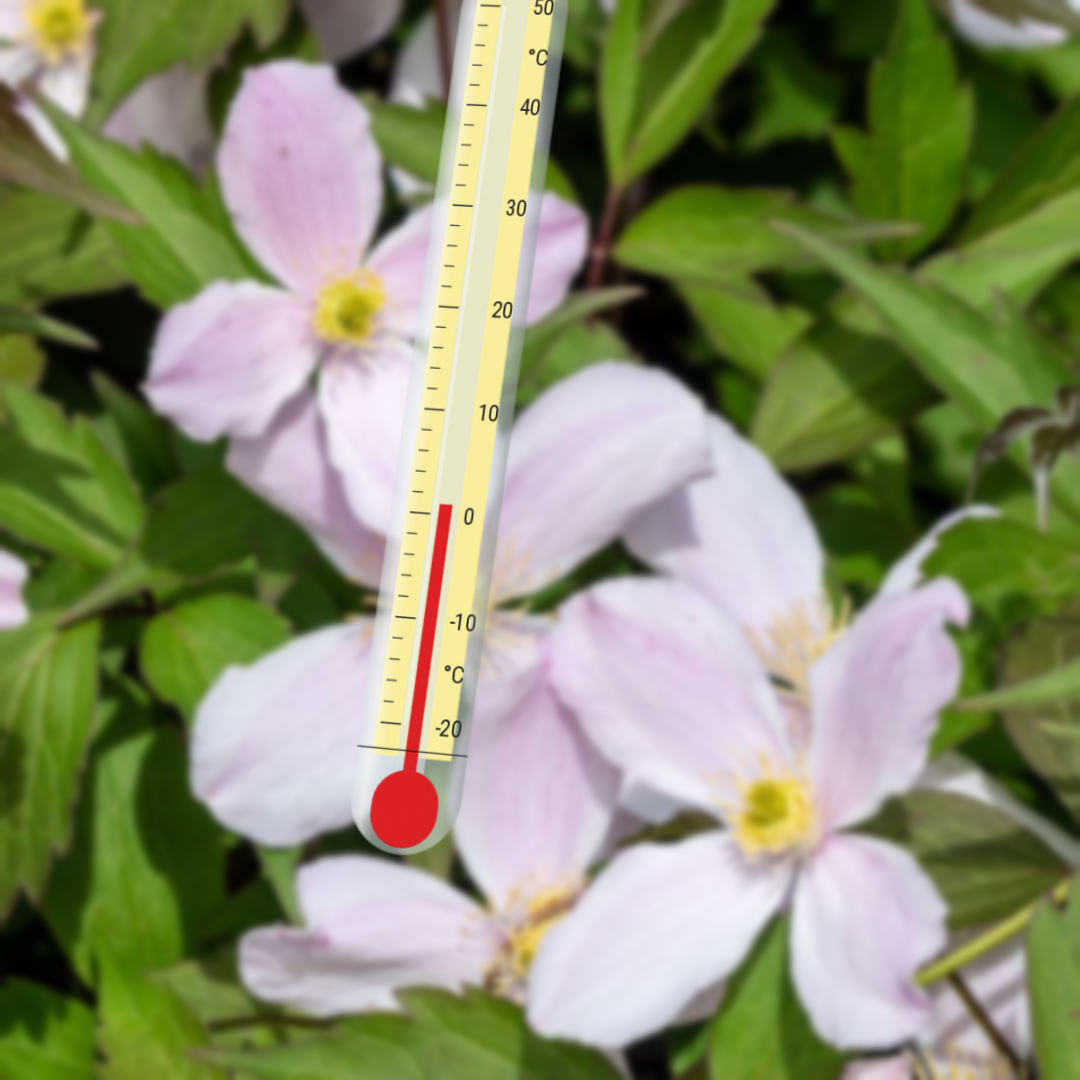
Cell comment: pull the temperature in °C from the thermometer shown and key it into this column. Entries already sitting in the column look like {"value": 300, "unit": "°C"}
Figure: {"value": 1, "unit": "°C"}
